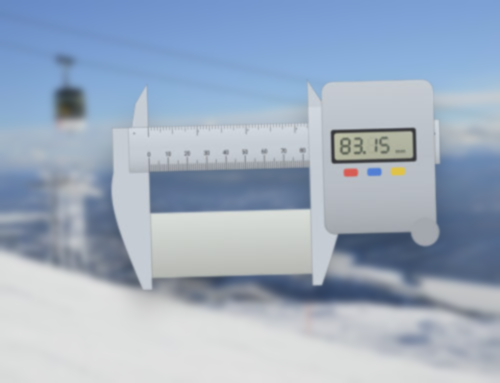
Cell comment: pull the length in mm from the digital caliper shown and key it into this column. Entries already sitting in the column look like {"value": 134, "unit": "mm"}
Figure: {"value": 83.15, "unit": "mm"}
